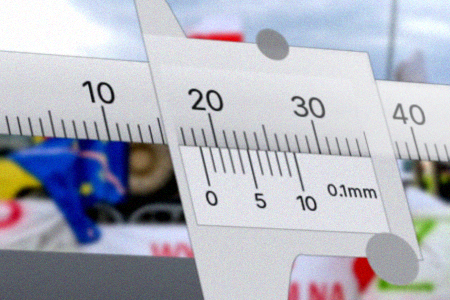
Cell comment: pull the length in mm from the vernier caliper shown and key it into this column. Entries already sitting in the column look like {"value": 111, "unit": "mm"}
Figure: {"value": 18.4, "unit": "mm"}
